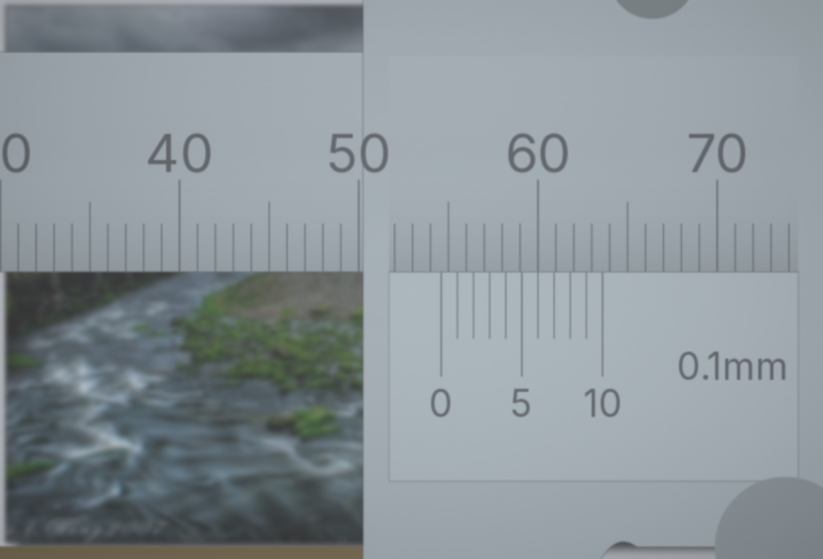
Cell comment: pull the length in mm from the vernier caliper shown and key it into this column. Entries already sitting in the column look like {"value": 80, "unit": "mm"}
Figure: {"value": 54.6, "unit": "mm"}
